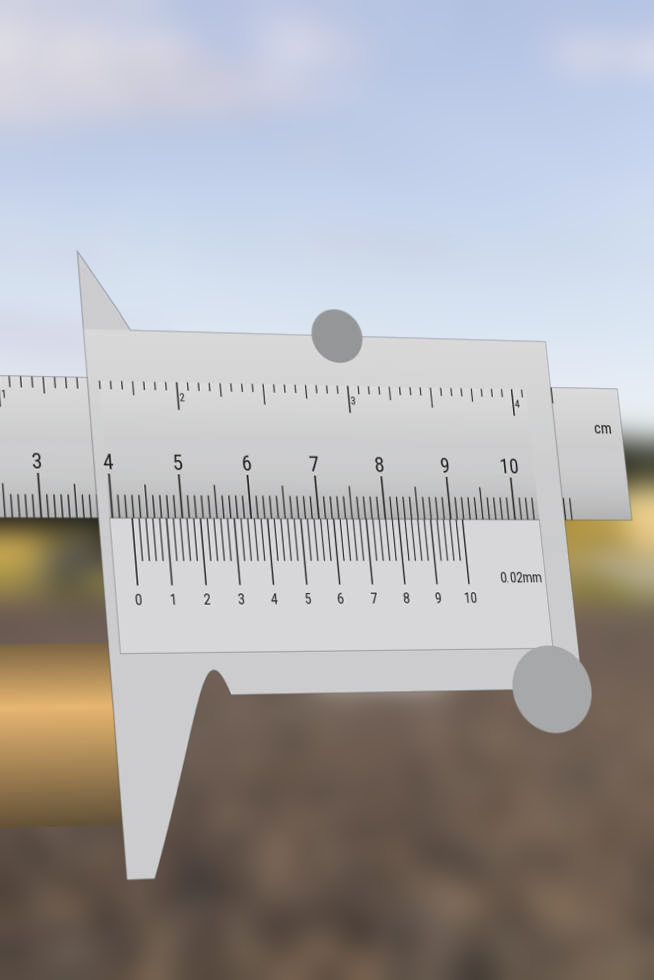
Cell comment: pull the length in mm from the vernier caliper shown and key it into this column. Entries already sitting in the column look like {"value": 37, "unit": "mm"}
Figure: {"value": 42.8, "unit": "mm"}
